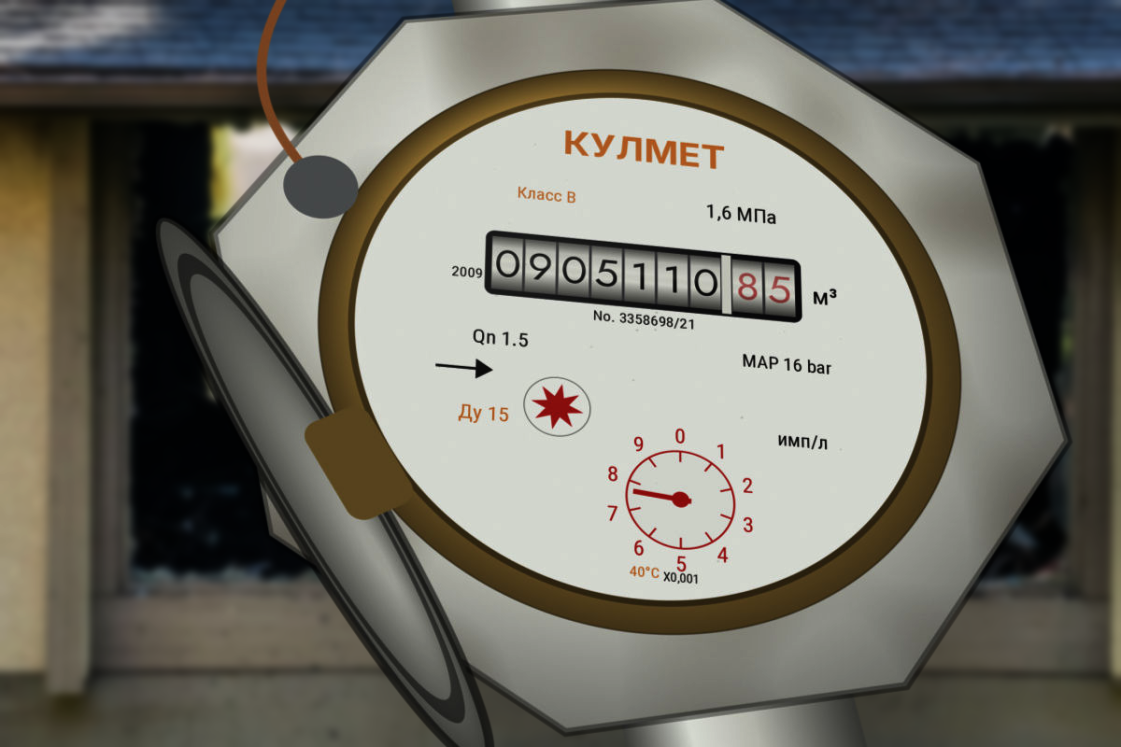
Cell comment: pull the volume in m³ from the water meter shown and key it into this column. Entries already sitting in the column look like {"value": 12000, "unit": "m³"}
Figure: {"value": 905110.857, "unit": "m³"}
